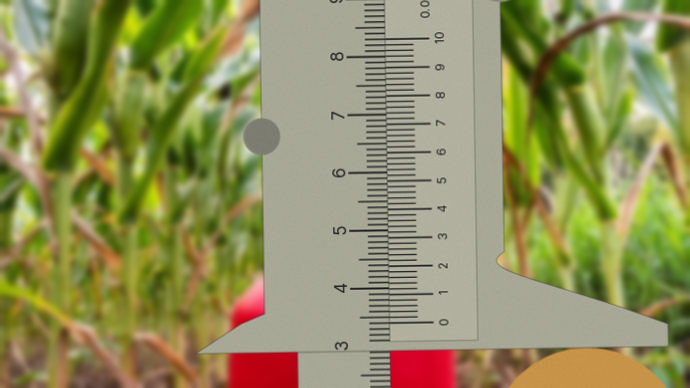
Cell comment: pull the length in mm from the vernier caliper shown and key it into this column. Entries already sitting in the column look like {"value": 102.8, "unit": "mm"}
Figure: {"value": 34.0, "unit": "mm"}
